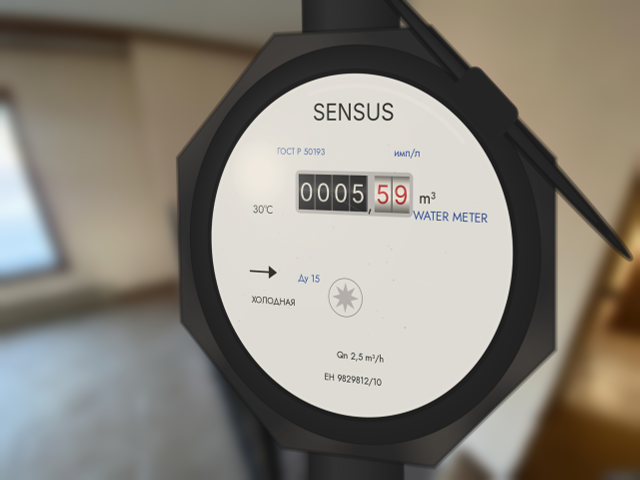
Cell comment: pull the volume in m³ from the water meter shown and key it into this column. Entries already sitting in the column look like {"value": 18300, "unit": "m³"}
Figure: {"value": 5.59, "unit": "m³"}
